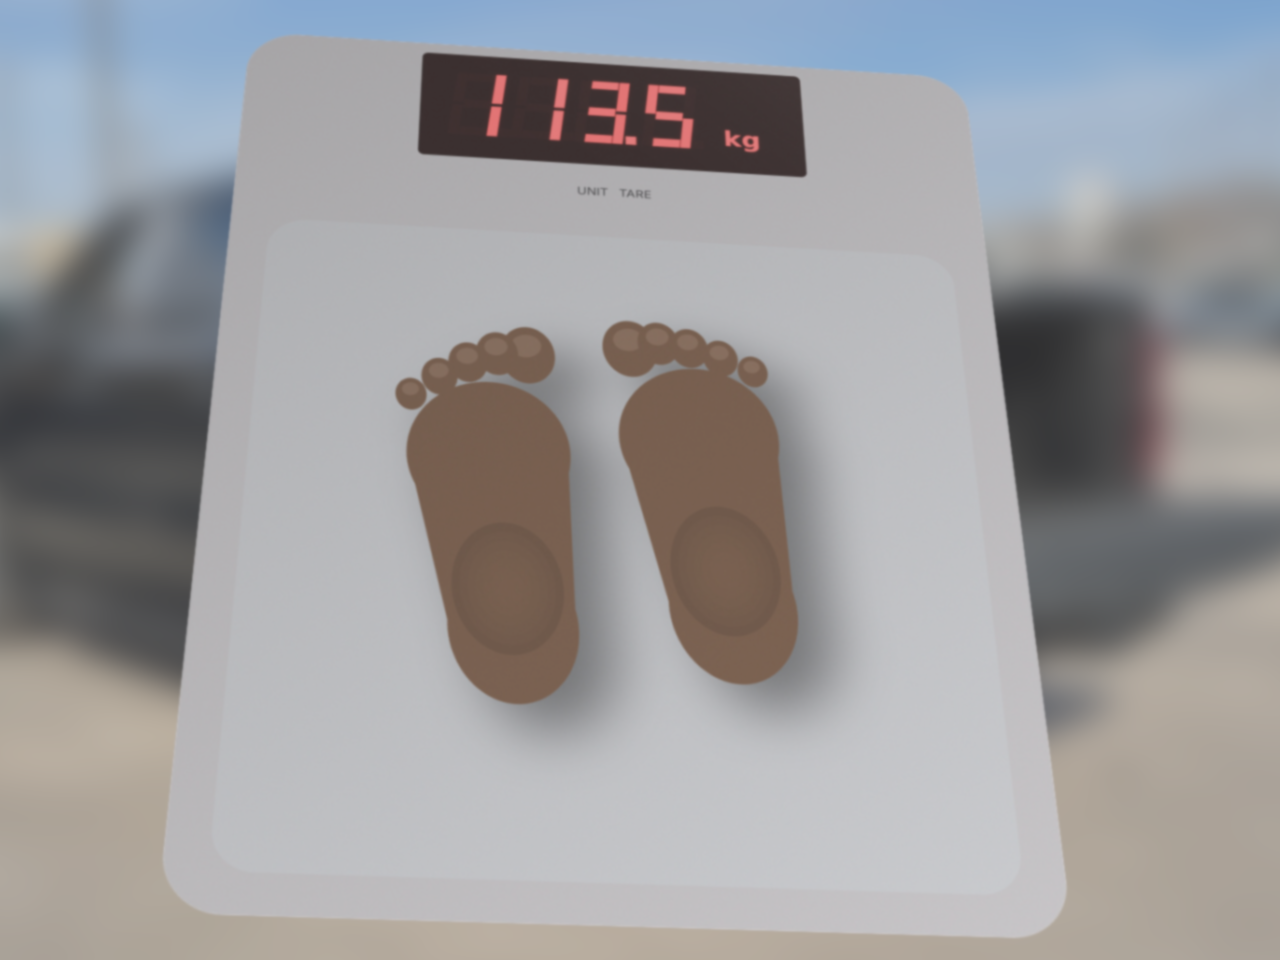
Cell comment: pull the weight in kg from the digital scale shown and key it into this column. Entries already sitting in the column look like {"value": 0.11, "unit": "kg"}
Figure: {"value": 113.5, "unit": "kg"}
